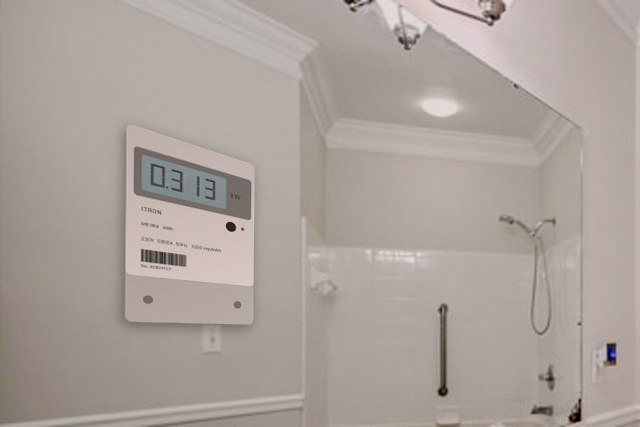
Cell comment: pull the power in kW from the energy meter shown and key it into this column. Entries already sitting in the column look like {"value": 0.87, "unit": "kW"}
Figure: {"value": 0.313, "unit": "kW"}
